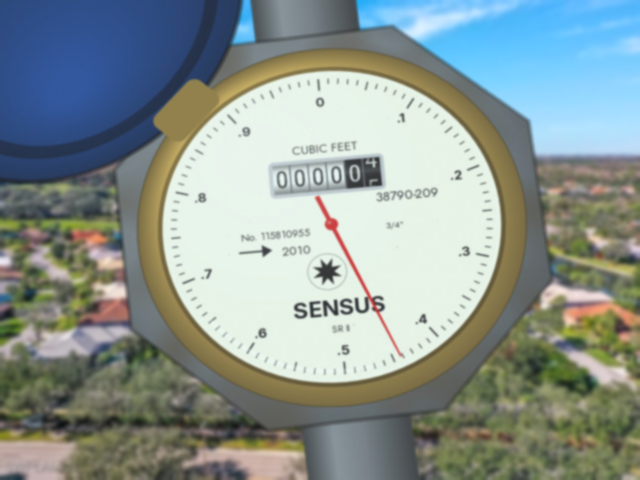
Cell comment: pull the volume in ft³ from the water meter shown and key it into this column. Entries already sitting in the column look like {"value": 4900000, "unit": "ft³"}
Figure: {"value": 4.44, "unit": "ft³"}
